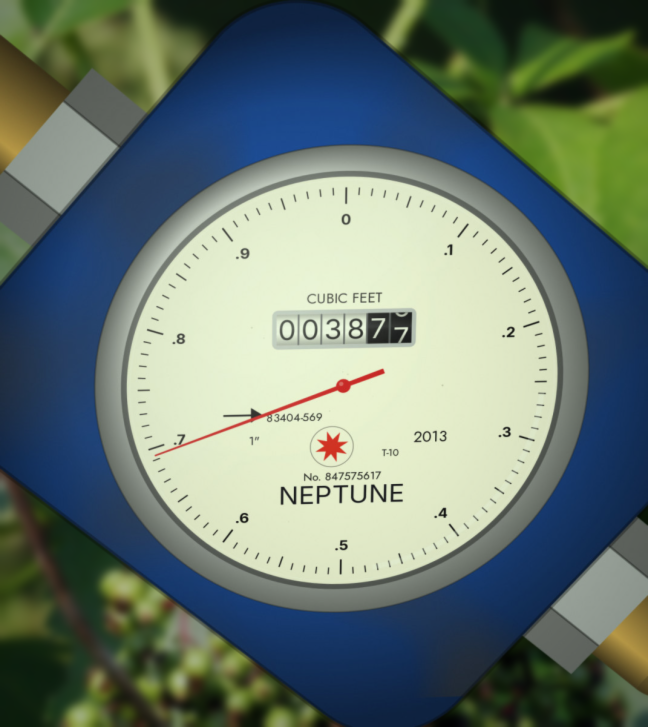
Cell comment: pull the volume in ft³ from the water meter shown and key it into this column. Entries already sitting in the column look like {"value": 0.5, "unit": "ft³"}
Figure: {"value": 3876.69, "unit": "ft³"}
